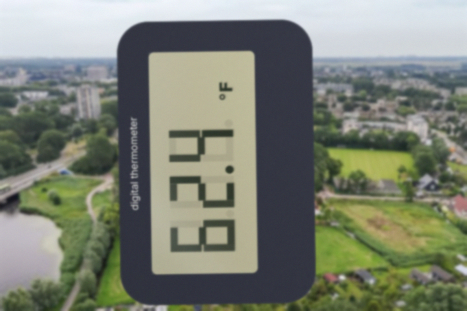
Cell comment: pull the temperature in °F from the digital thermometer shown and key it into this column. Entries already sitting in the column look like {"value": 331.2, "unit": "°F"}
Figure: {"value": 62.4, "unit": "°F"}
